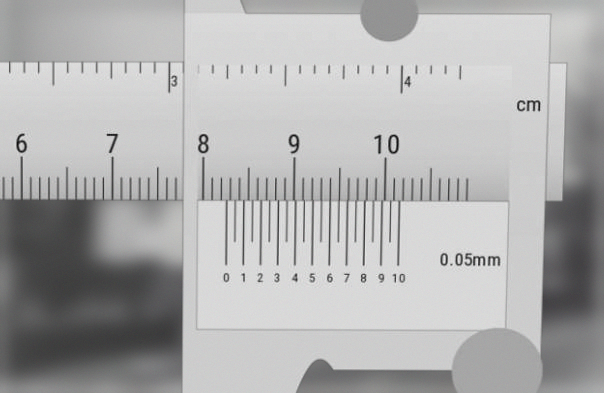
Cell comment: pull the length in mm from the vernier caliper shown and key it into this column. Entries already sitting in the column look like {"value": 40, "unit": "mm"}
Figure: {"value": 82.6, "unit": "mm"}
